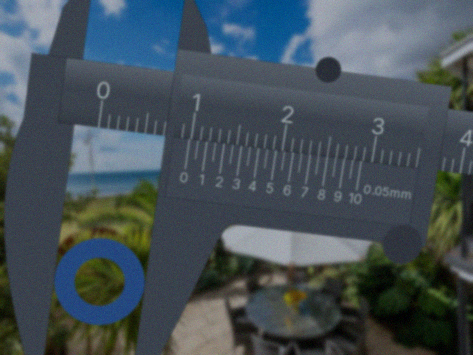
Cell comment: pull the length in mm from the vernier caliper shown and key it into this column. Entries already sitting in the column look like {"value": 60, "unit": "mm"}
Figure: {"value": 9.8, "unit": "mm"}
